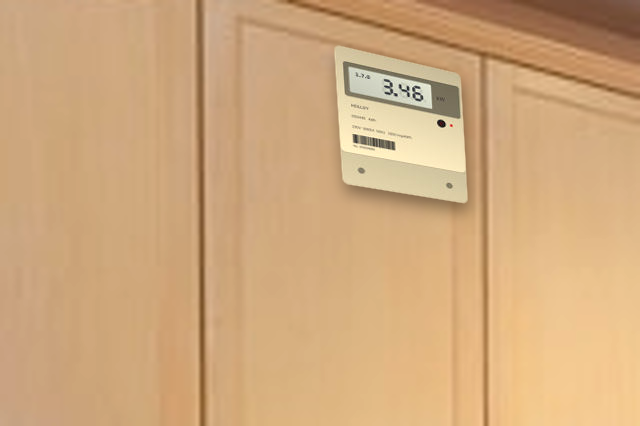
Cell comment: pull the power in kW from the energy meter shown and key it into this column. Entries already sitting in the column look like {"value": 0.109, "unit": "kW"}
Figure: {"value": 3.46, "unit": "kW"}
